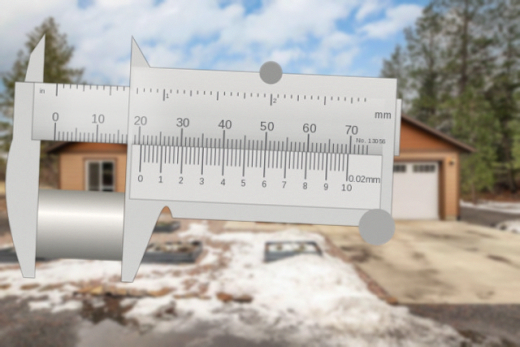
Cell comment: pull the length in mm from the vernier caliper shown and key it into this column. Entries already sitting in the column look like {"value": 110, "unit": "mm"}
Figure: {"value": 20.5, "unit": "mm"}
